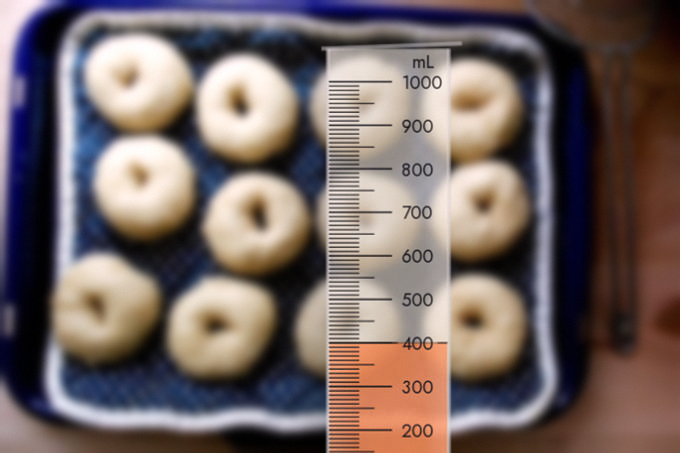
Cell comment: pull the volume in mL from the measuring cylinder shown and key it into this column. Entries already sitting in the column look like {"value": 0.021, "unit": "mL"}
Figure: {"value": 400, "unit": "mL"}
